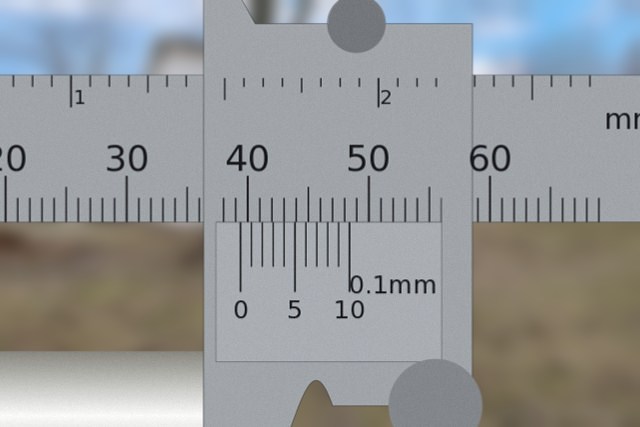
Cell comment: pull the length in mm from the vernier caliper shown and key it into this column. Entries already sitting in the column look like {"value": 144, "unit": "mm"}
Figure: {"value": 39.4, "unit": "mm"}
